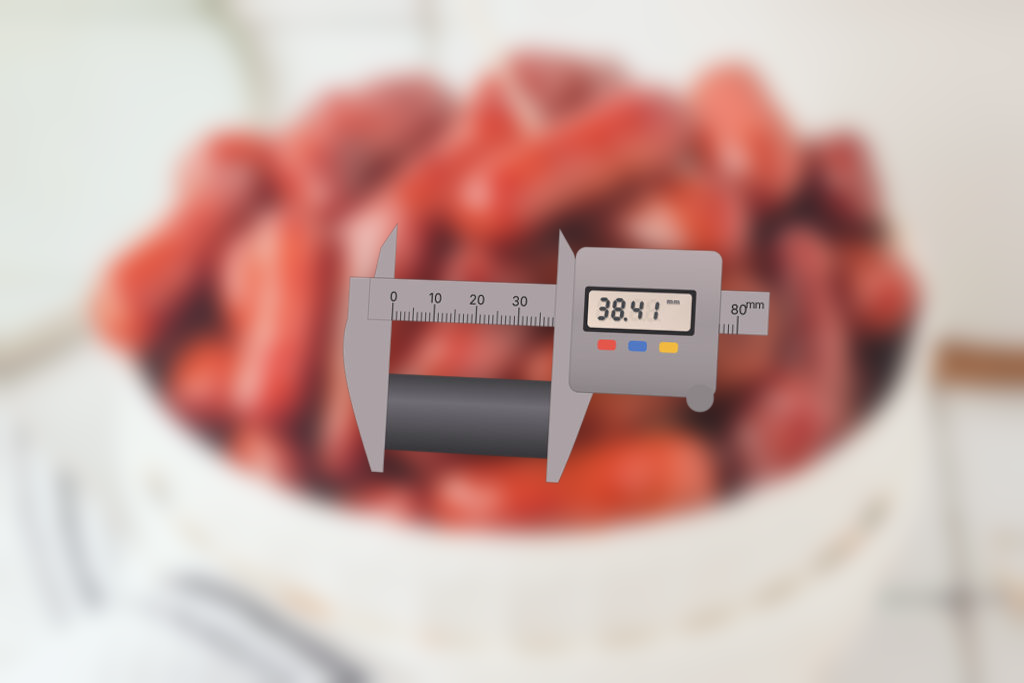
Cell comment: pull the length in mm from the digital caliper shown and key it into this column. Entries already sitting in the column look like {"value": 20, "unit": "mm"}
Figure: {"value": 38.41, "unit": "mm"}
